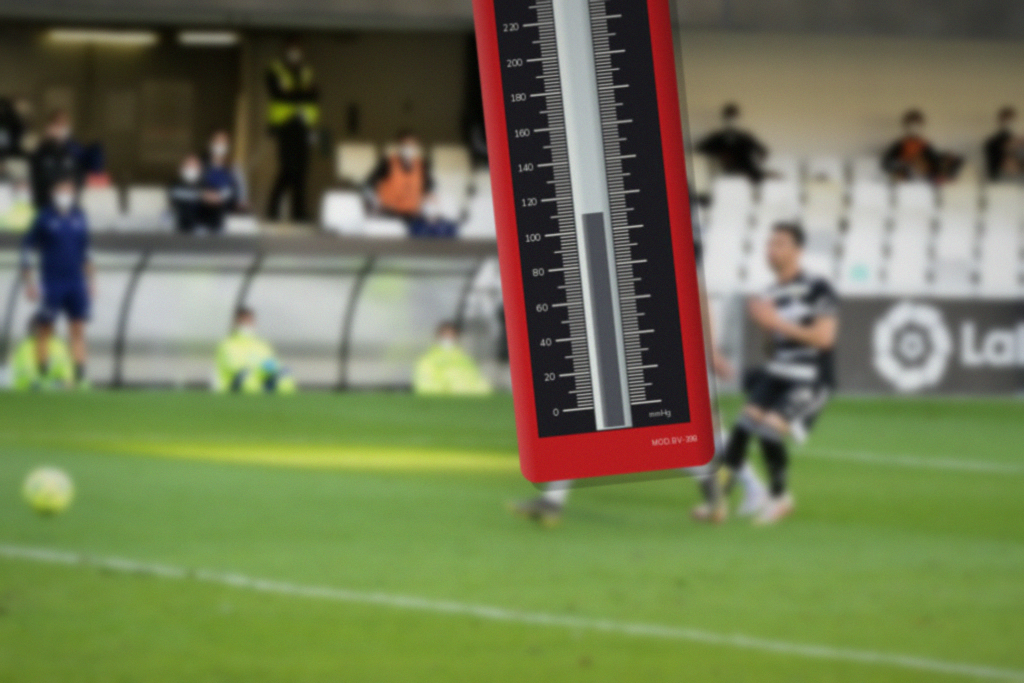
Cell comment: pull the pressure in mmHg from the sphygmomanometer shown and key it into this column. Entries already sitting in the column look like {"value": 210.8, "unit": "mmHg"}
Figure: {"value": 110, "unit": "mmHg"}
